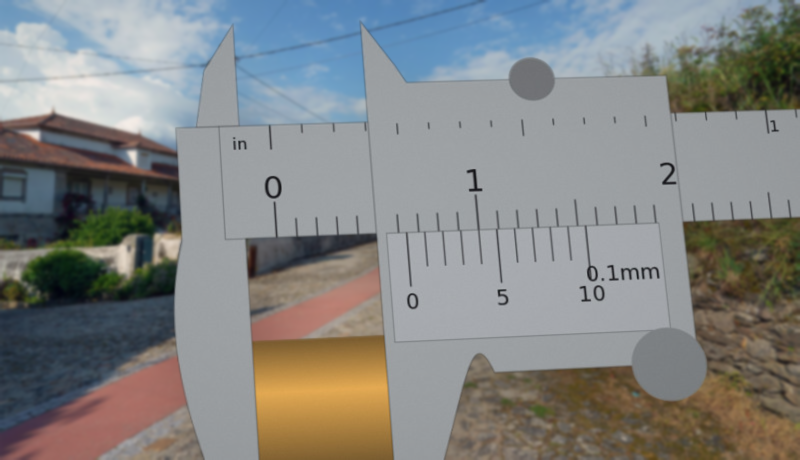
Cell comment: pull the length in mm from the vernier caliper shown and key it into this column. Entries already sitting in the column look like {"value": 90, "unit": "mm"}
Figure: {"value": 6.4, "unit": "mm"}
